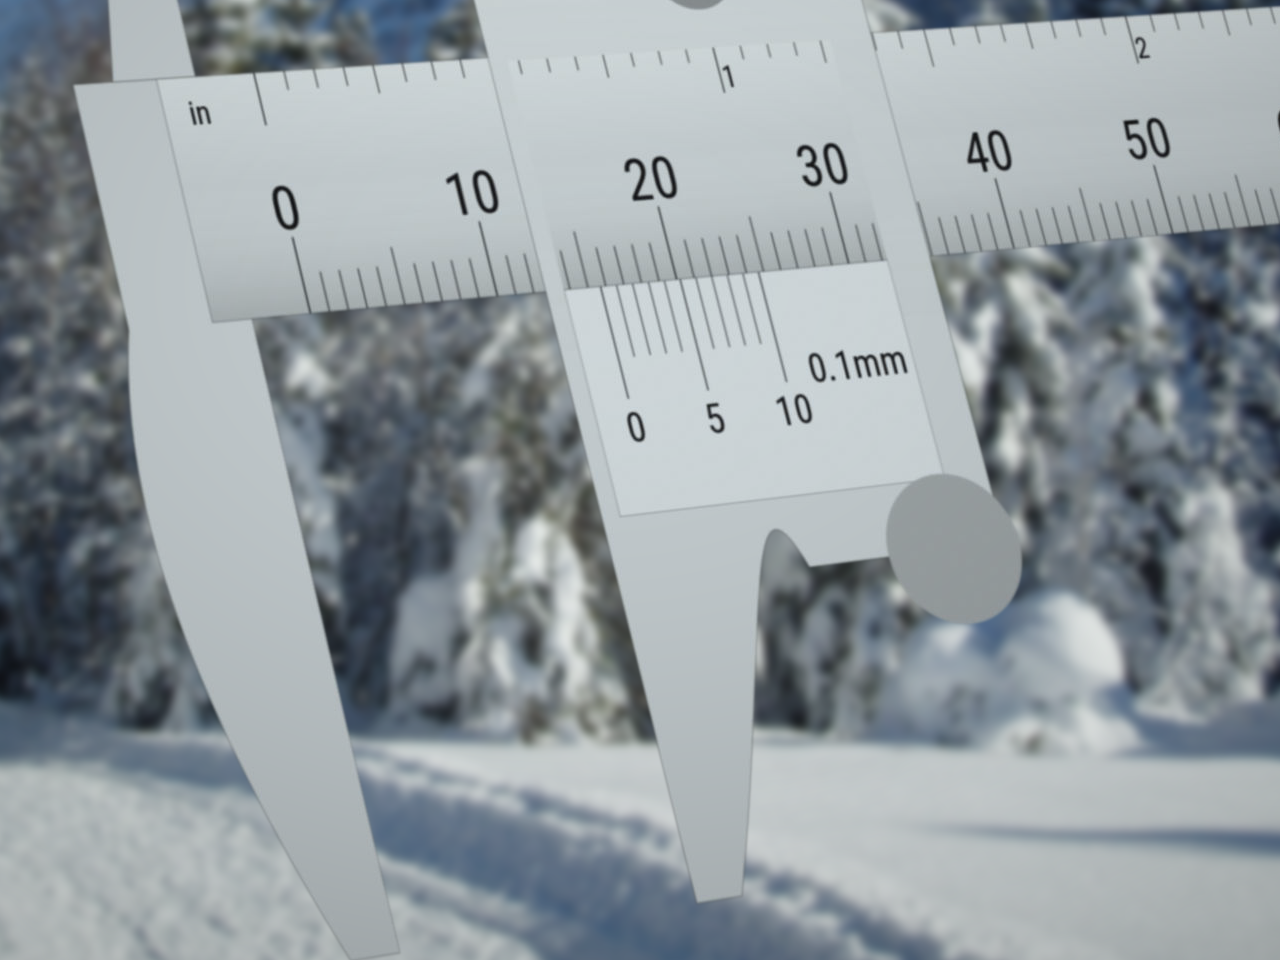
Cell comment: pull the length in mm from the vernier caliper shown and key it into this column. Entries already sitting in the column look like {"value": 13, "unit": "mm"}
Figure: {"value": 15.7, "unit": "mm"}
